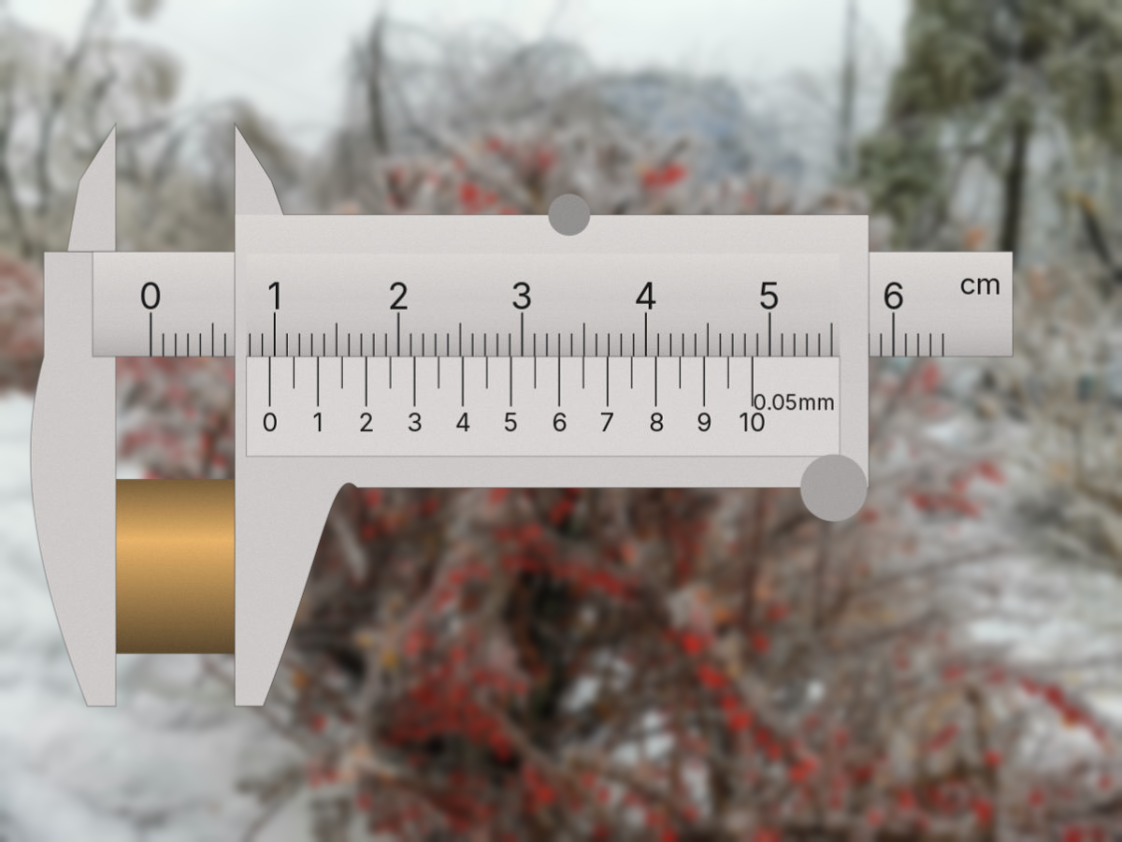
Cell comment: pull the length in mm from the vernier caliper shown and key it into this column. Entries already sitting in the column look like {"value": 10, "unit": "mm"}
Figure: {"value": 9.6, "unit": "mm"}
